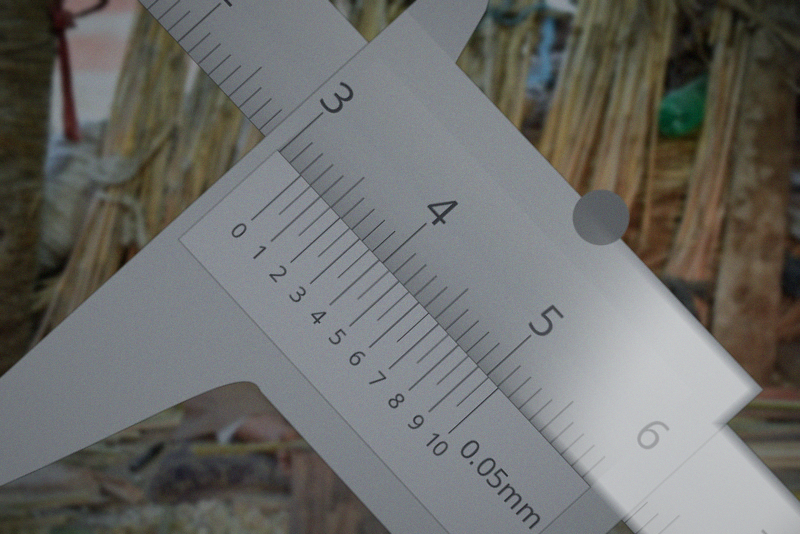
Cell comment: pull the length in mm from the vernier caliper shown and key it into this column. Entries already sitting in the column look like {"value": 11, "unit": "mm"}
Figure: {"value": 32.1, "unit": "mm"}
